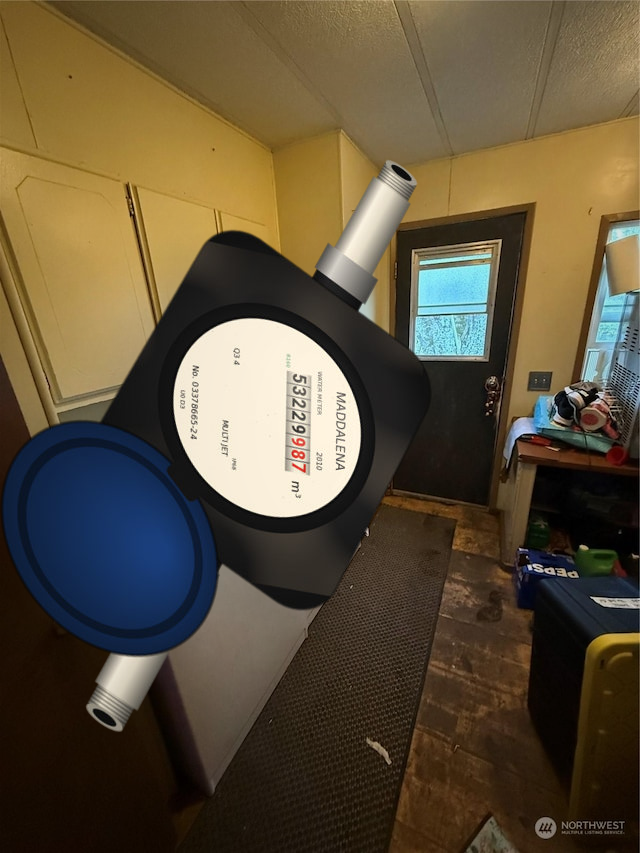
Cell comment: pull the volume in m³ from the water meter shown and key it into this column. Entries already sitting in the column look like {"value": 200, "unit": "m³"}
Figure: {"value": 53229.987, "unit": "m³"}
